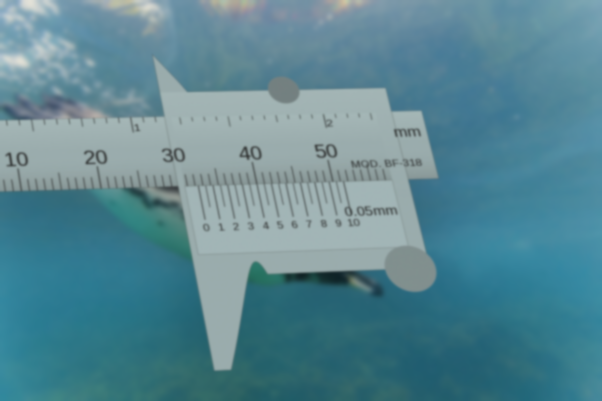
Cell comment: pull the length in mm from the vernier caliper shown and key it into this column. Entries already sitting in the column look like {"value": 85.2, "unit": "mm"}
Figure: {"value": 32.4, "unit": "mm"}
